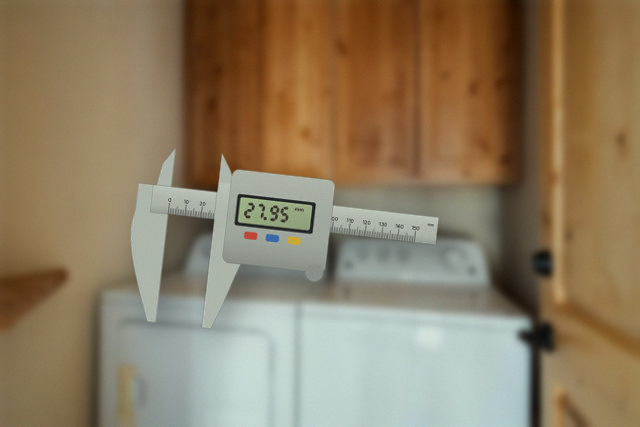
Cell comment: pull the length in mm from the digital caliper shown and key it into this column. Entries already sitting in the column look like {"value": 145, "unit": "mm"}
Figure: {"value": 27.95, "unit": "mm"}
